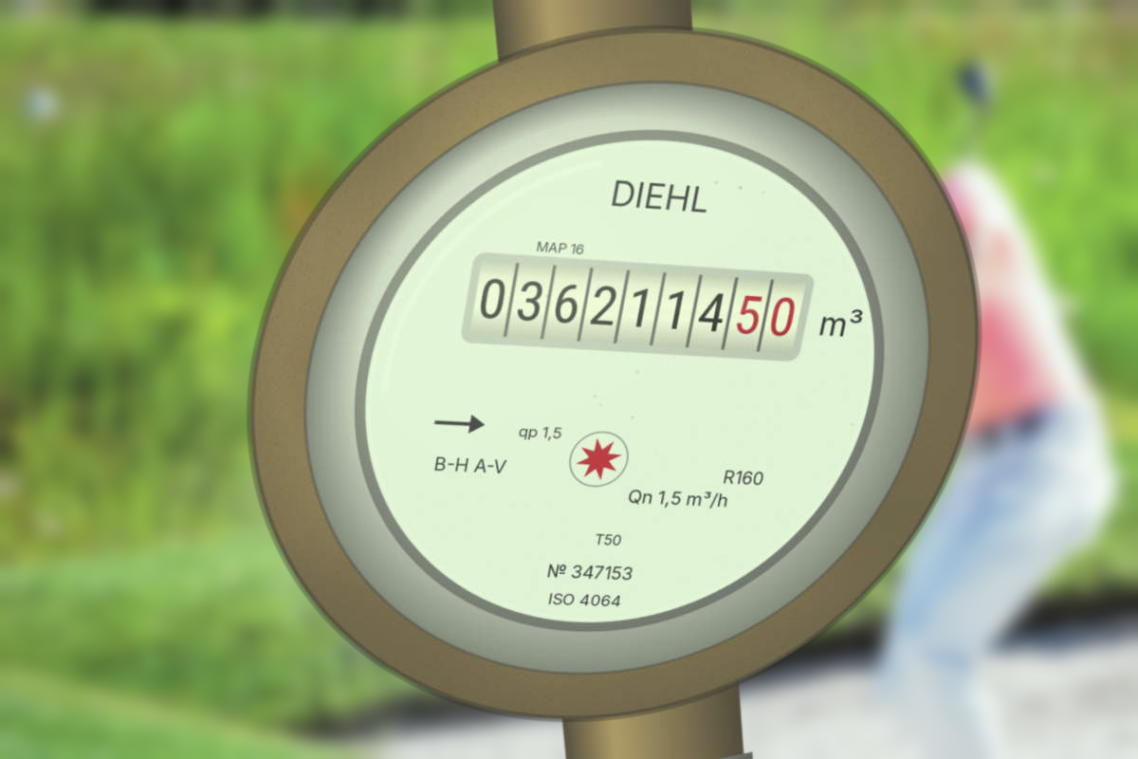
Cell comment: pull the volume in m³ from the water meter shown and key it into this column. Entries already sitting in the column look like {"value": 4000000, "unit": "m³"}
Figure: {"value": 362114.50, "unit": "m³"}
